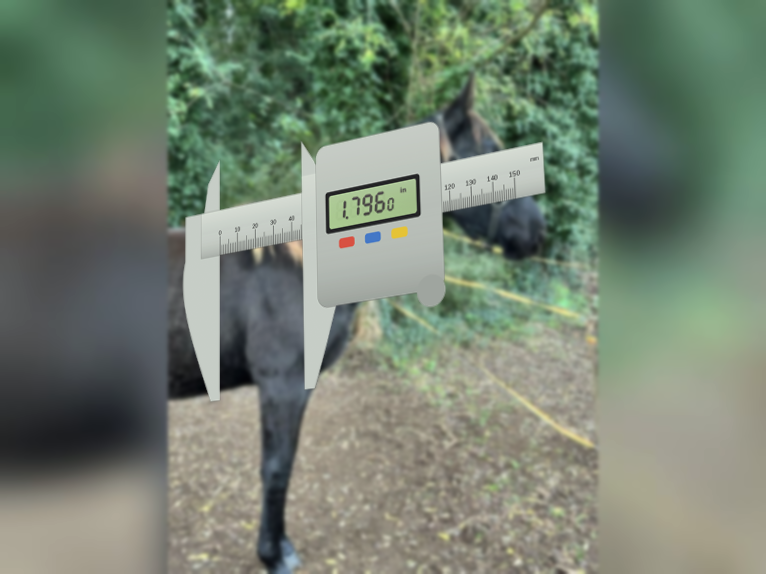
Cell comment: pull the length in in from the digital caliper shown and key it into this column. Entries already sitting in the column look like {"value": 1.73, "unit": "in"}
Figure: {"value": 1.7960, "unit": "in"}
